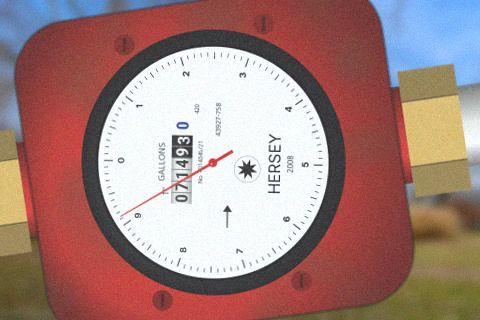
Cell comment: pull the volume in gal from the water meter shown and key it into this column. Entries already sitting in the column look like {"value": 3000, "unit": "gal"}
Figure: {"value": 714929.1, "unit": "gal"}
